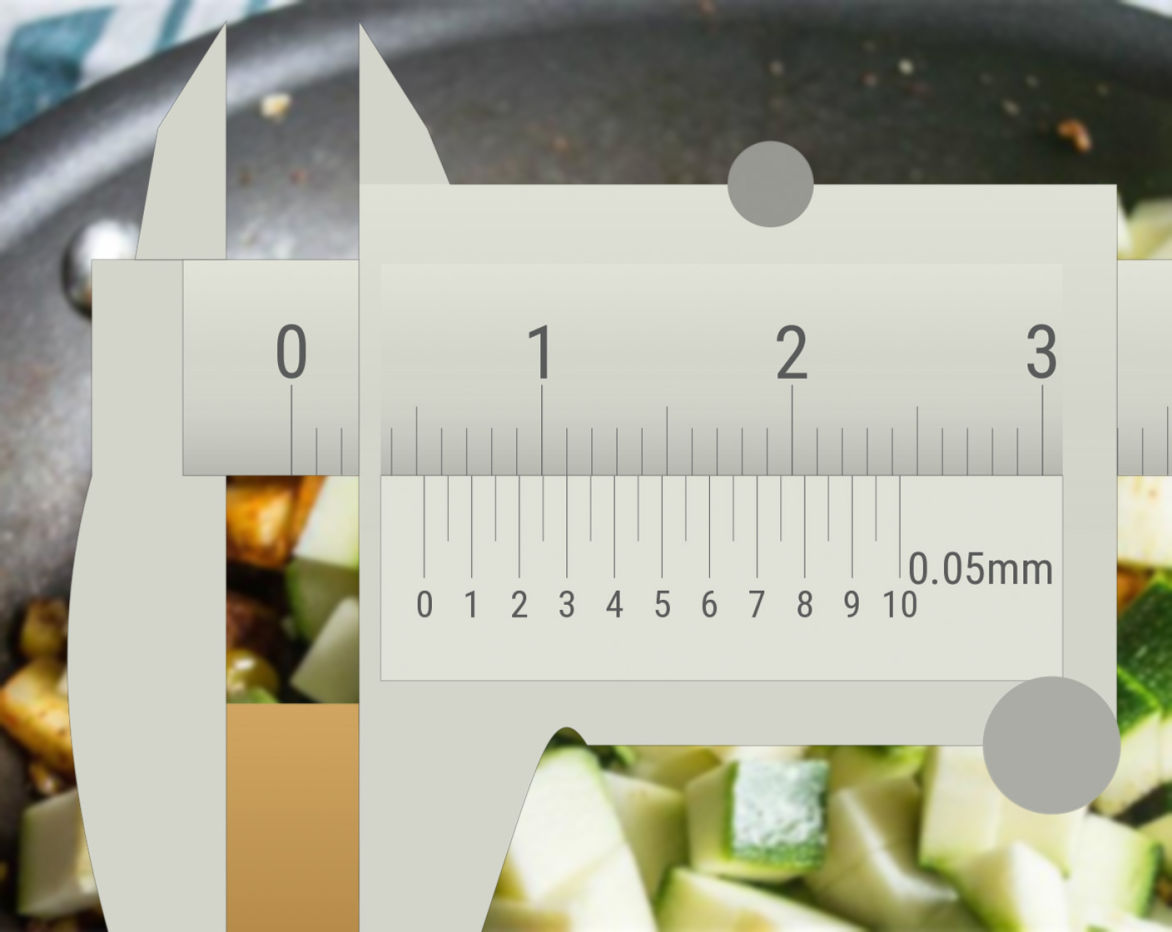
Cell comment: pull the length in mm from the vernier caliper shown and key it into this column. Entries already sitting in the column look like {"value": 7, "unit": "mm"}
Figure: {"value": 5.30, "unit": "mm"}
